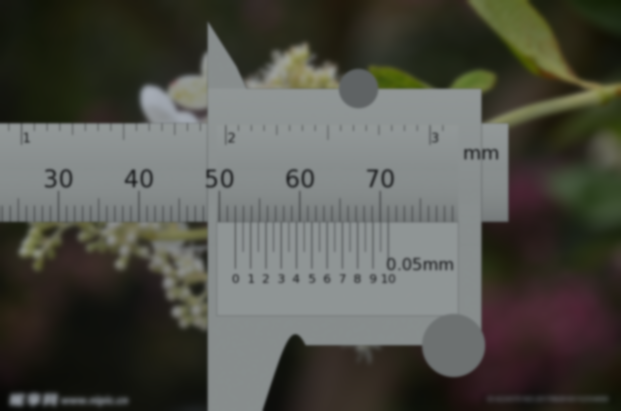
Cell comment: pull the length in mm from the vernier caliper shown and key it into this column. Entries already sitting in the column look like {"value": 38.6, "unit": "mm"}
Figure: {"value": 52.0, "unit": "mm"}
